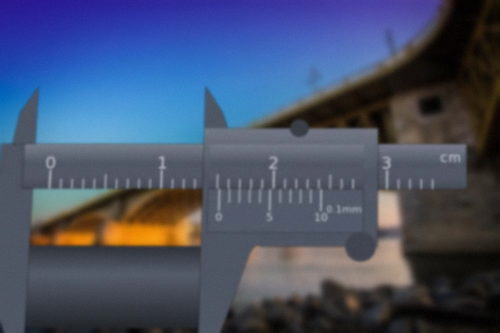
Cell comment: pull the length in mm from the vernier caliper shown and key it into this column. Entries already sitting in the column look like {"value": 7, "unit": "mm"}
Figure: {"value": 15.2, "unit": "mm"}
